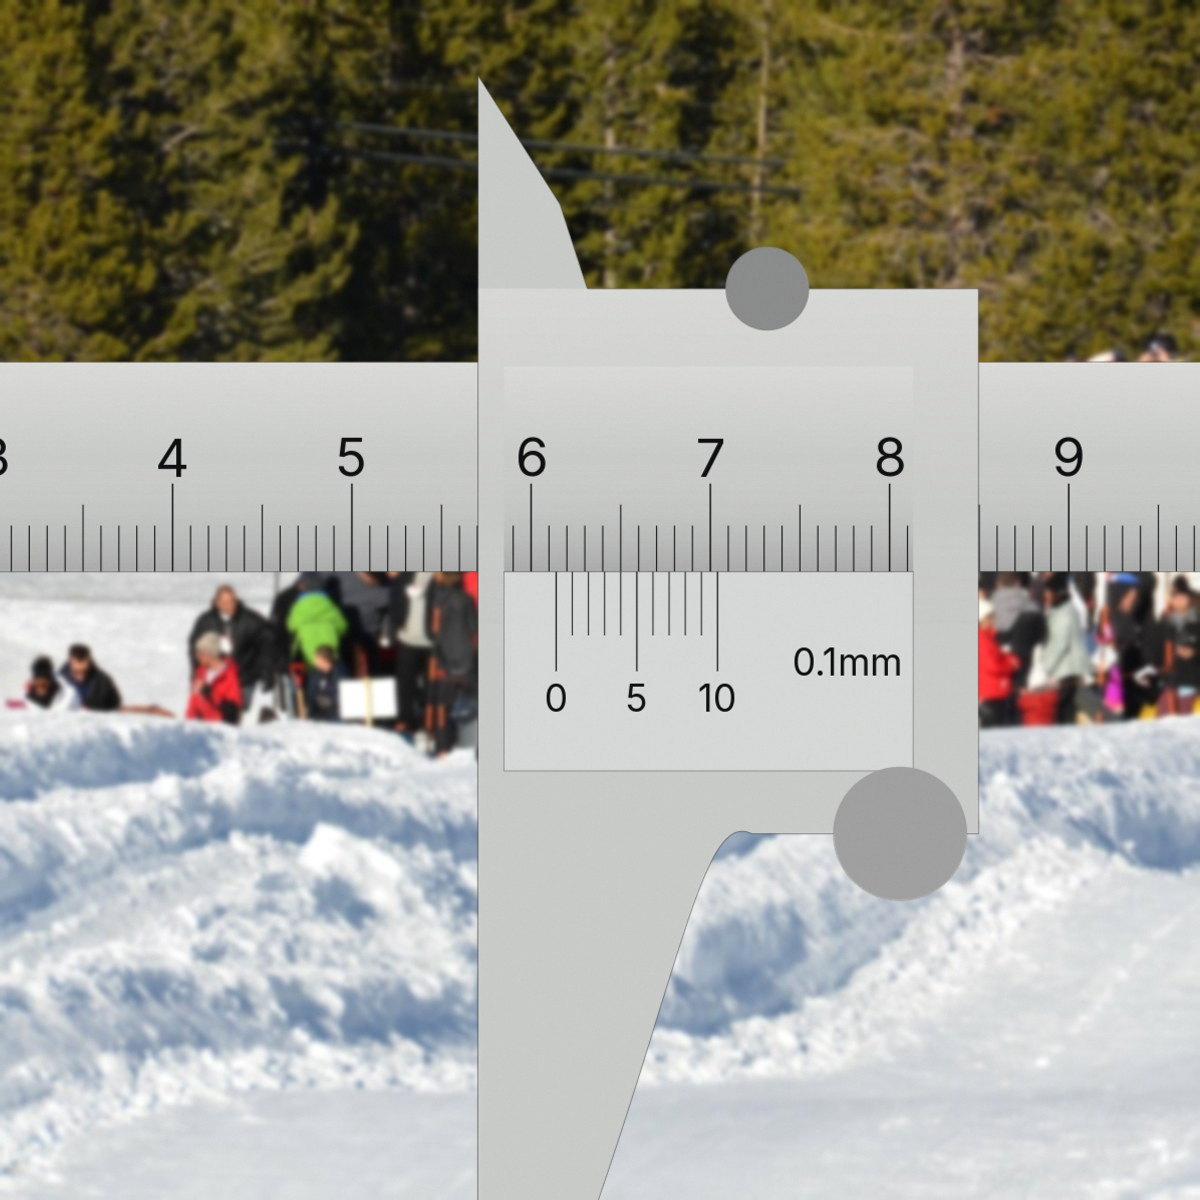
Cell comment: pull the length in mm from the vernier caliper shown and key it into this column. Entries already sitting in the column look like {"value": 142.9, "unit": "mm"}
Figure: {"value": 61.4, "unit": "mm"}
